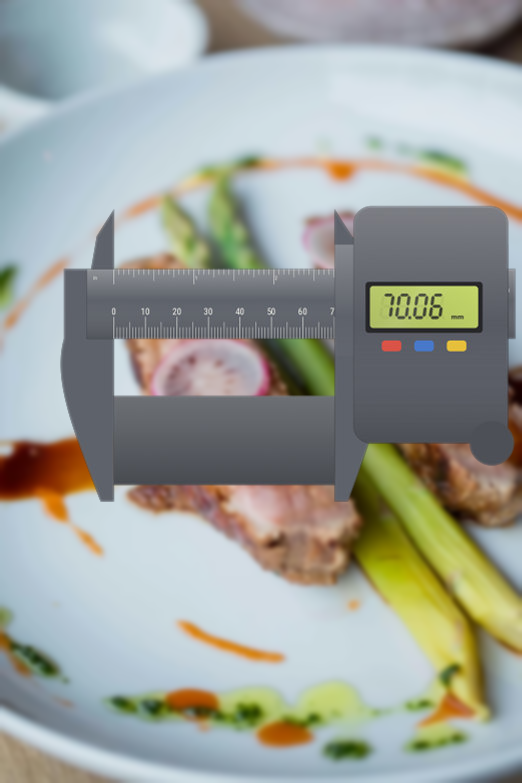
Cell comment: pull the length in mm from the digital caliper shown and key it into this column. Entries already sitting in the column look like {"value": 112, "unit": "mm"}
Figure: {"value": 70.06, "unit": "mm"}
